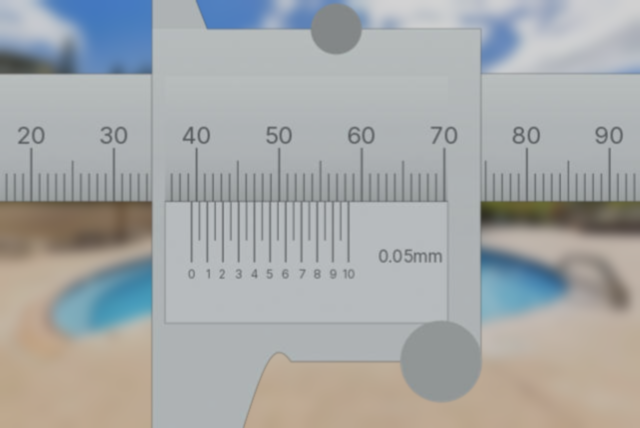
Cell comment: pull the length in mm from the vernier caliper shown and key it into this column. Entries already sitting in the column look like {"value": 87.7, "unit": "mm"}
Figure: {"value": 39.4, "unit": "mm"}
